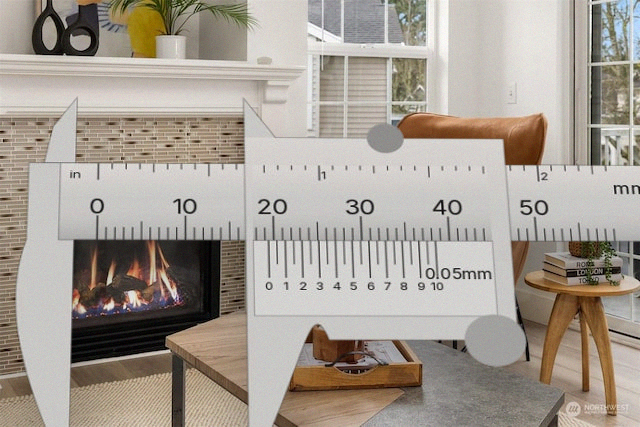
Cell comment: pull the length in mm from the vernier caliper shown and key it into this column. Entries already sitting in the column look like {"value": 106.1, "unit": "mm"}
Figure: {"value": 19.4, "unit": "mm"}
